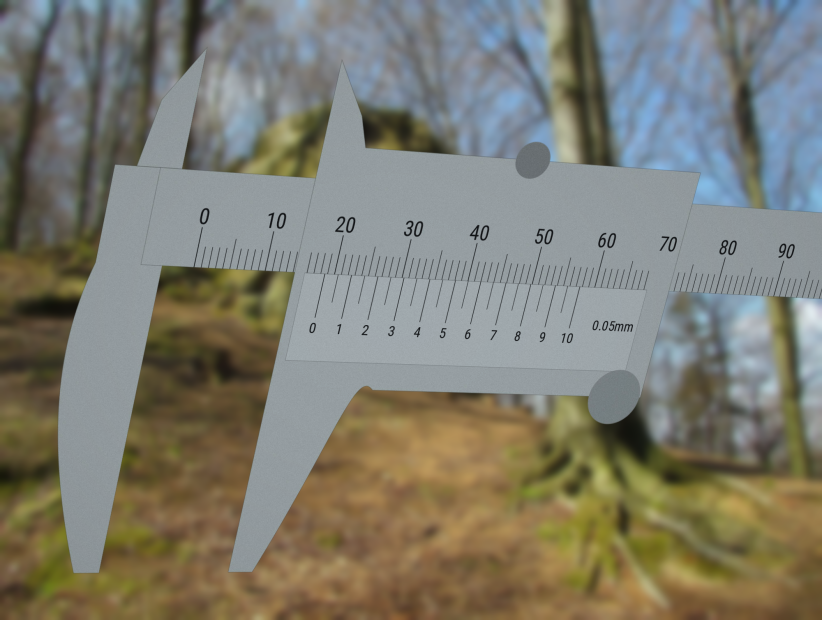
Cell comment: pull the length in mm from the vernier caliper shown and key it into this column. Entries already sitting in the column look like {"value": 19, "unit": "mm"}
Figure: {"value": 18.6, "unit": "mm"}
